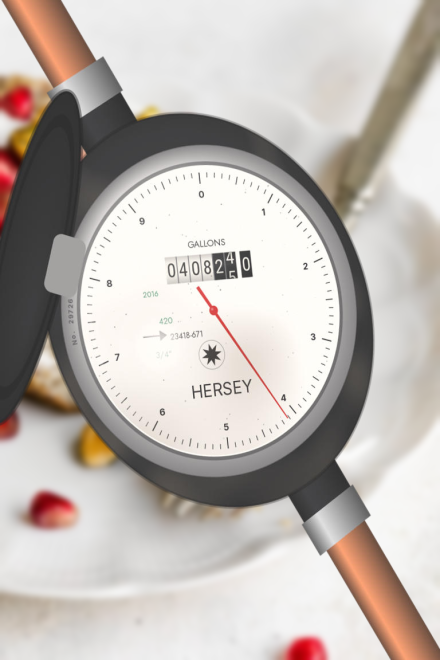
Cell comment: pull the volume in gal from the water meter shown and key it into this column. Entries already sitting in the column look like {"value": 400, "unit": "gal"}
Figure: {"value": 408244.1, "unit": "gal"}
